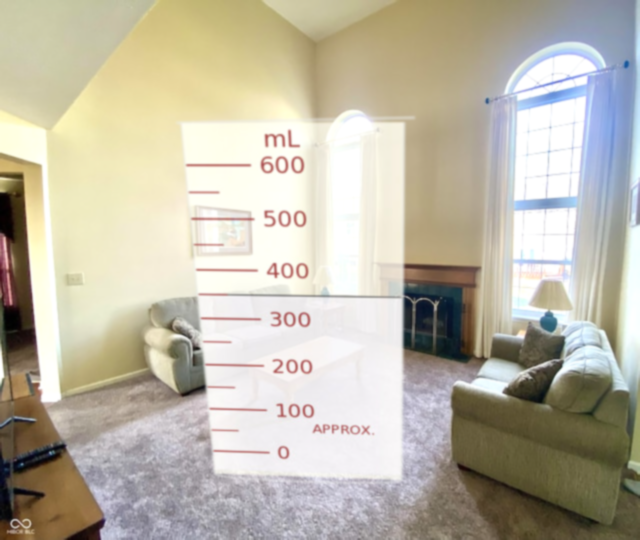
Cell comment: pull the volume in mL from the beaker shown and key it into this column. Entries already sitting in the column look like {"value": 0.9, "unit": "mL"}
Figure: {"value": 350, "unit": "mL"}
